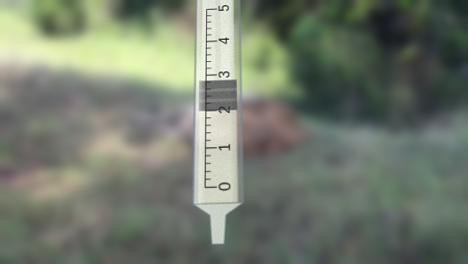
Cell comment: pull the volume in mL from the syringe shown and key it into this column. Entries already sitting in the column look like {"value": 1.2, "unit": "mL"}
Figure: {"value": 2, "unit": "mL"}
